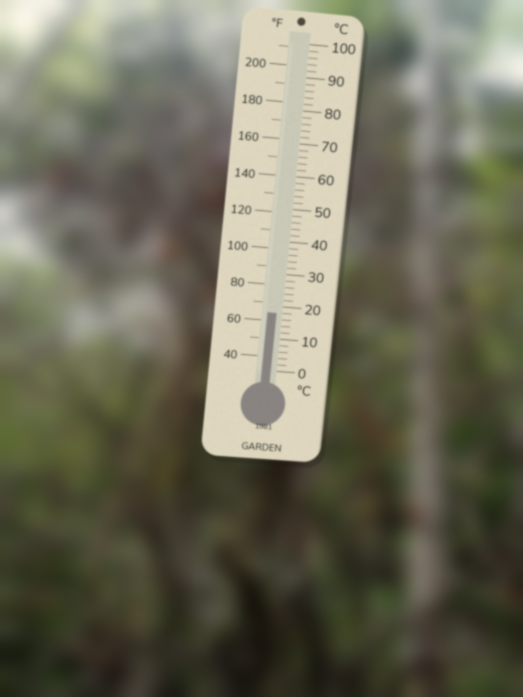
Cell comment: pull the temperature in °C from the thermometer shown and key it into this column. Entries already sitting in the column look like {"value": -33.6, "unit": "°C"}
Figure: {"value": 18, "unit": "°C"}
